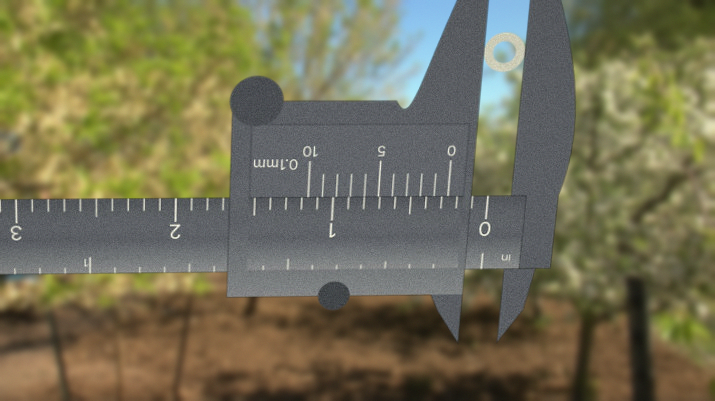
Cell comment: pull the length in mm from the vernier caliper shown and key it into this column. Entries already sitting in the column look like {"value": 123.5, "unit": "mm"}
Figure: {"value": 2.6, "unit": "mm"}
